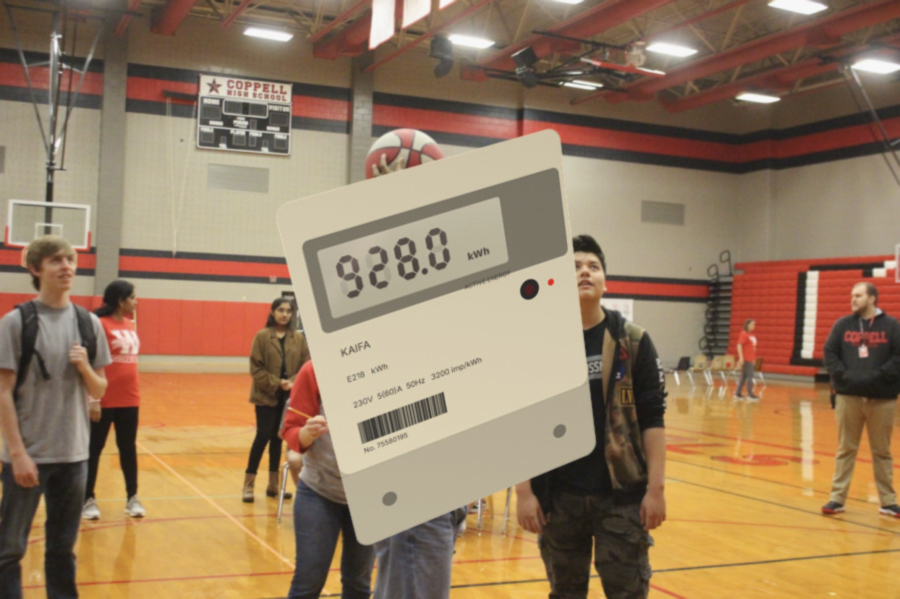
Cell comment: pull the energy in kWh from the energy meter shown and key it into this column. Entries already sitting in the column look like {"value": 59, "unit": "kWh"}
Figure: {"value": 928.0, "unit": "kWh"}
